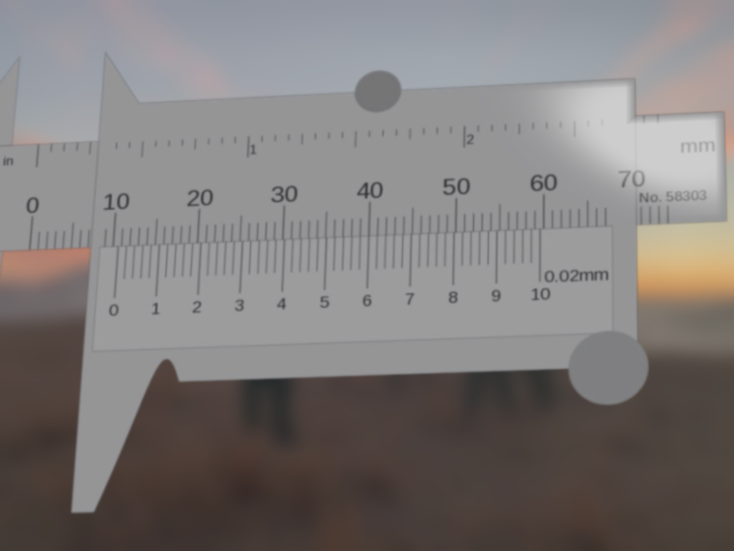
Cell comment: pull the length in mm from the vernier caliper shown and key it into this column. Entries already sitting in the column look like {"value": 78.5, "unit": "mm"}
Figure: {"value": 10.6, "unit": "mm"}
